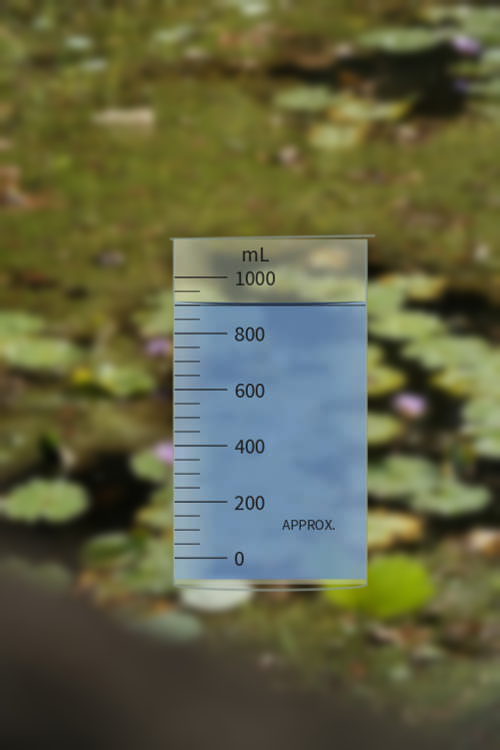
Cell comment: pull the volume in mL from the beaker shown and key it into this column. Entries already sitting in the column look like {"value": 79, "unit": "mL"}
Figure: {"value": 900, "unit": "mL"}
